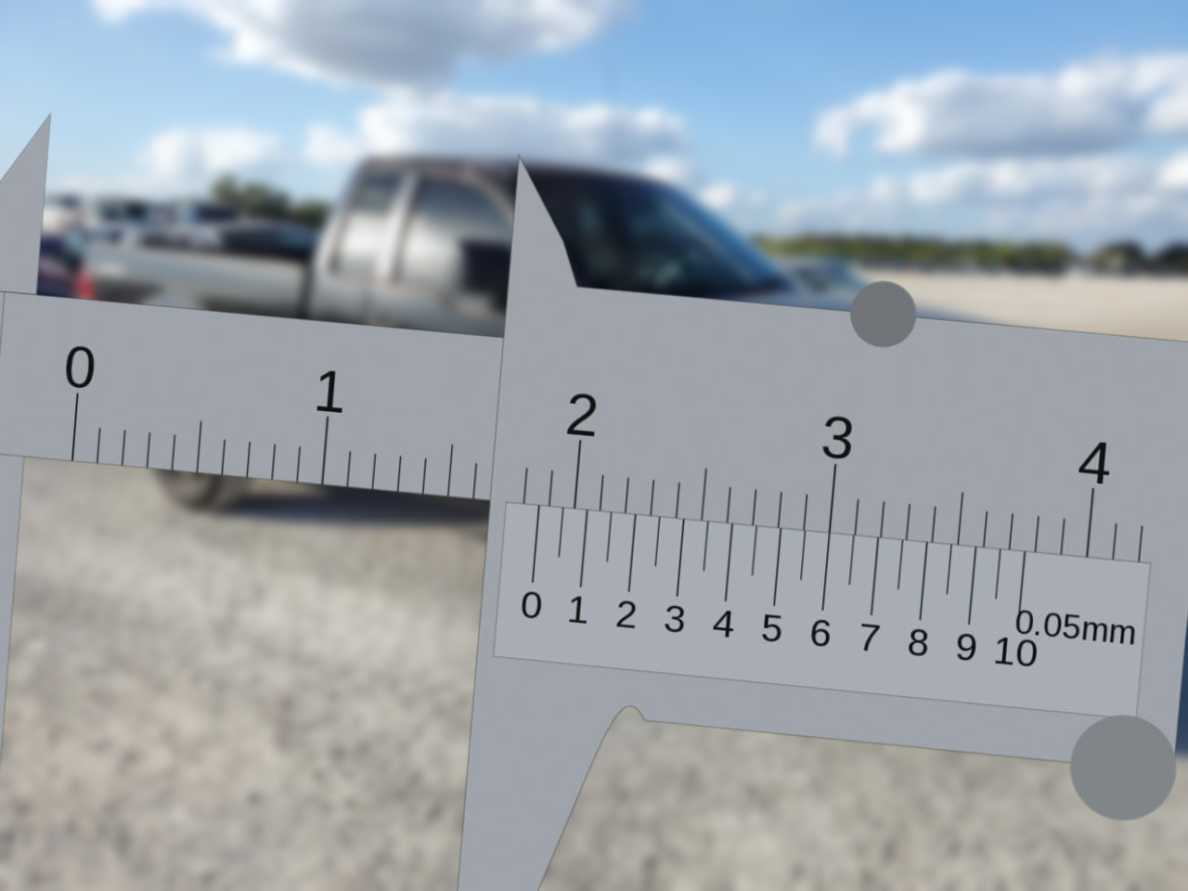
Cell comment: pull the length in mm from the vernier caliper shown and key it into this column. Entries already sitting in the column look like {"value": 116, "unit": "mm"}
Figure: {"value": 18.60, "unit": "mm"}
